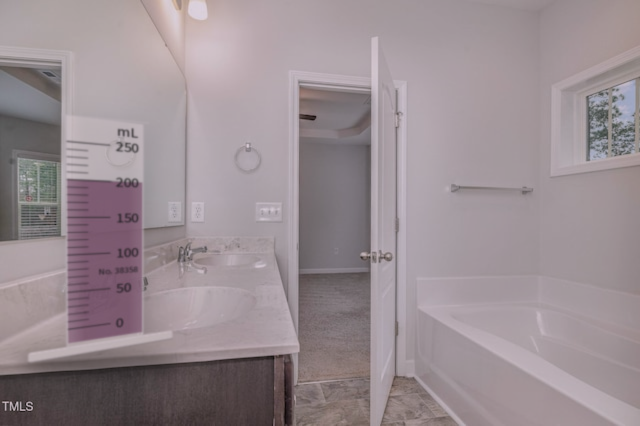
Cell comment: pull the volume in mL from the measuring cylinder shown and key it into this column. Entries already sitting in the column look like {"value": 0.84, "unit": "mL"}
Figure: {"value": 200, "unit": "mL"}
